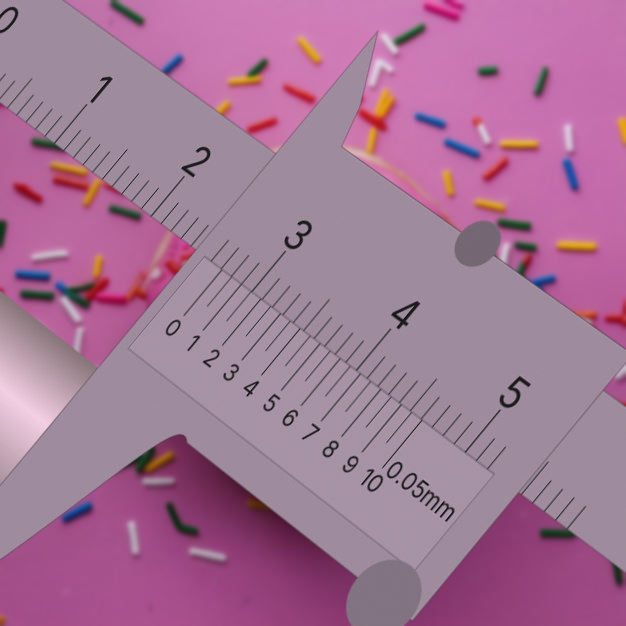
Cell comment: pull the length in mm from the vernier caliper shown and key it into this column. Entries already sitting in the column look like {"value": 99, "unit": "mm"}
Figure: {"value": 27.1, "unit": "mm"}
